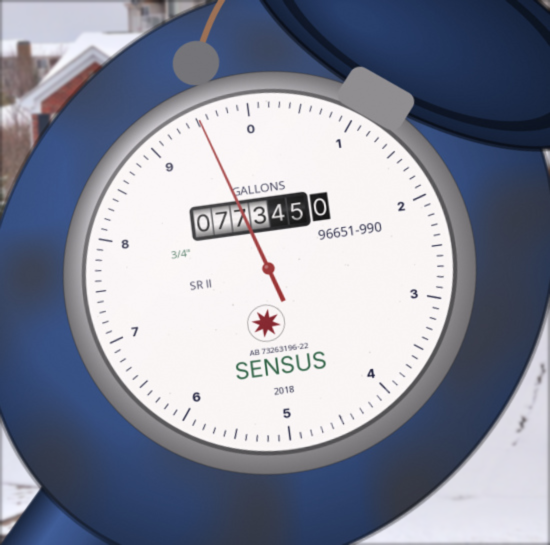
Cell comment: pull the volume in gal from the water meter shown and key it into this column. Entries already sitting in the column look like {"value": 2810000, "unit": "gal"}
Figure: {"value": 773449.5, "unit": "gal"}
